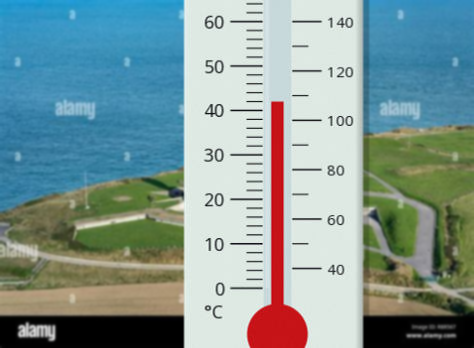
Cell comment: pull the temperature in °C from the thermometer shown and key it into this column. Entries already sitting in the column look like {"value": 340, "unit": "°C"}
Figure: {"value": 42, "unit": "°C"}
